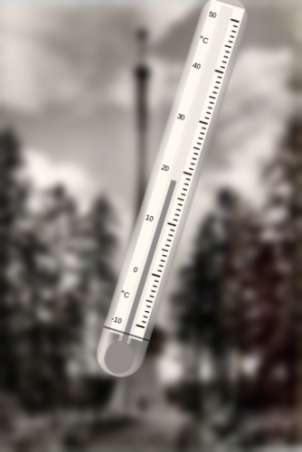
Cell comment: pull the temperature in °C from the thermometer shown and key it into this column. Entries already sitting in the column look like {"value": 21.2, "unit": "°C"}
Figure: {"value": 18, "unit": "°C"}
